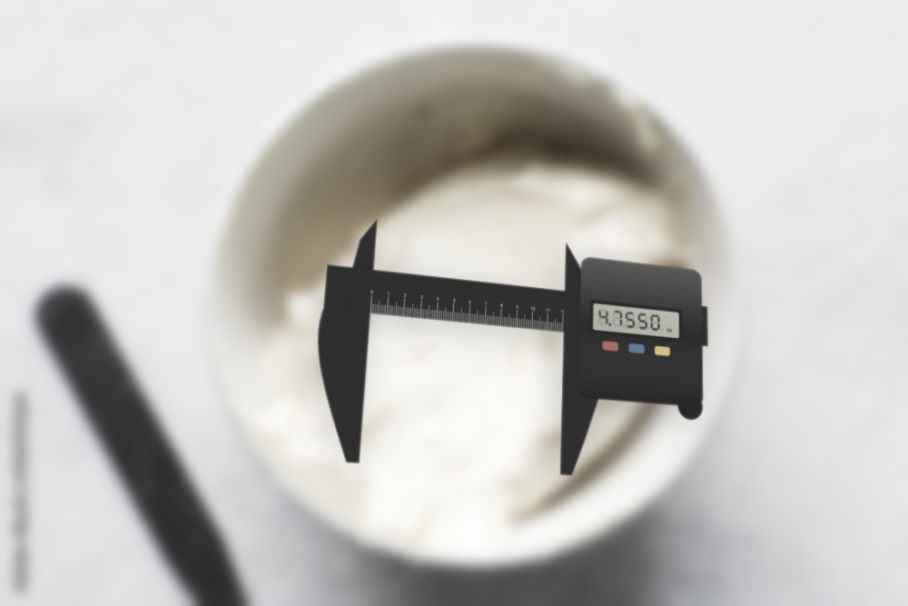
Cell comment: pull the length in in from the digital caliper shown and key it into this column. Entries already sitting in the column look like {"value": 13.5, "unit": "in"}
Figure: {"value": 4.7550, "unit": "in"}
